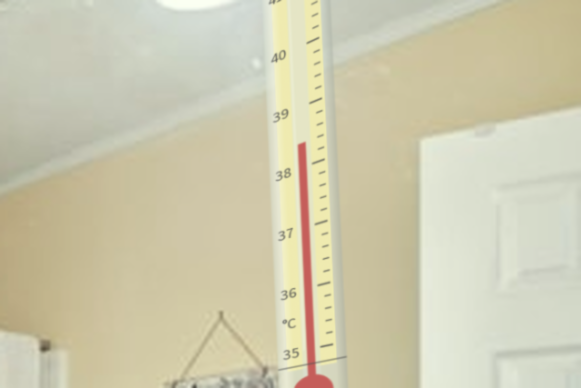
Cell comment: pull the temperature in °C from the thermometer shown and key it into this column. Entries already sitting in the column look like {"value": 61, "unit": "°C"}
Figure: {"value": 38.4, "unit": "°C"}
